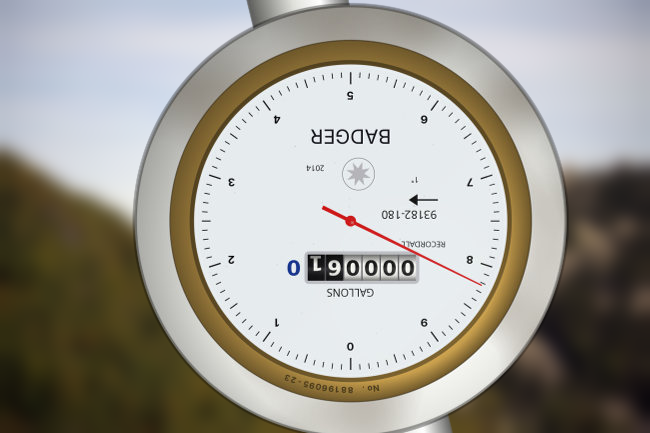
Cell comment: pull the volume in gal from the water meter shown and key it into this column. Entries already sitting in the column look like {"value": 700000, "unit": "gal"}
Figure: {"value": 608.2, "unit": "gal"}
